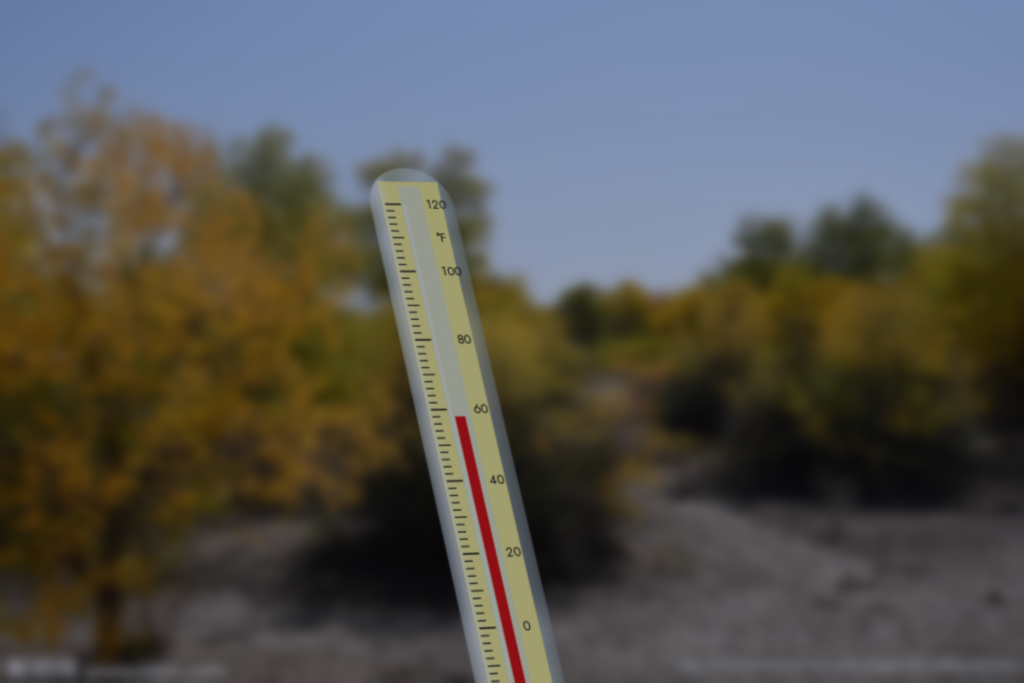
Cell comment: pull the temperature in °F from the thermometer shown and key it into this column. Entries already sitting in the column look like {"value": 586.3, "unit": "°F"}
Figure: {"value": 58, "unit": "°F"}
